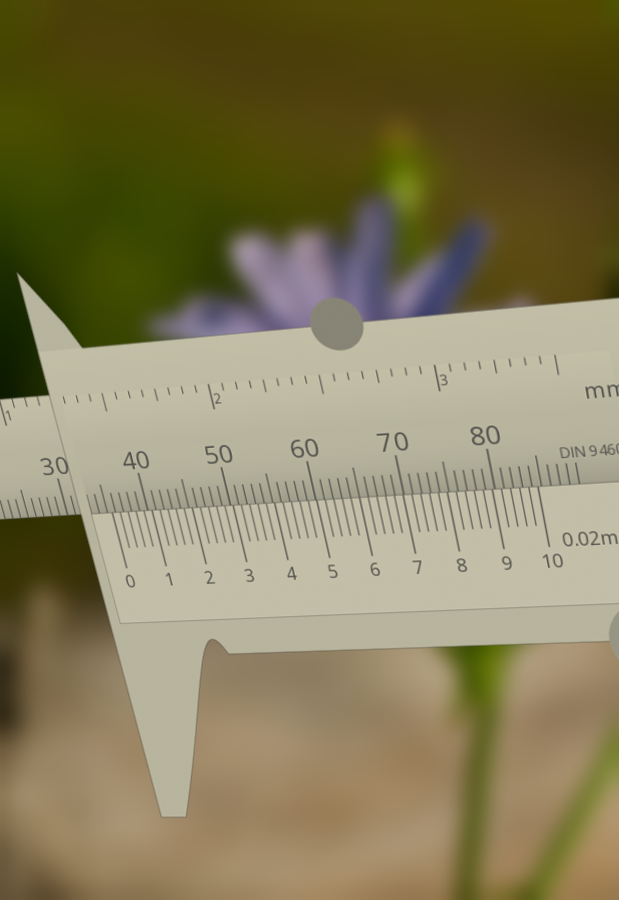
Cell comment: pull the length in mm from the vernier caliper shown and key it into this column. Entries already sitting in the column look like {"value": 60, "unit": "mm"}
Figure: {"value": 35.6, "unit": "mm"}
